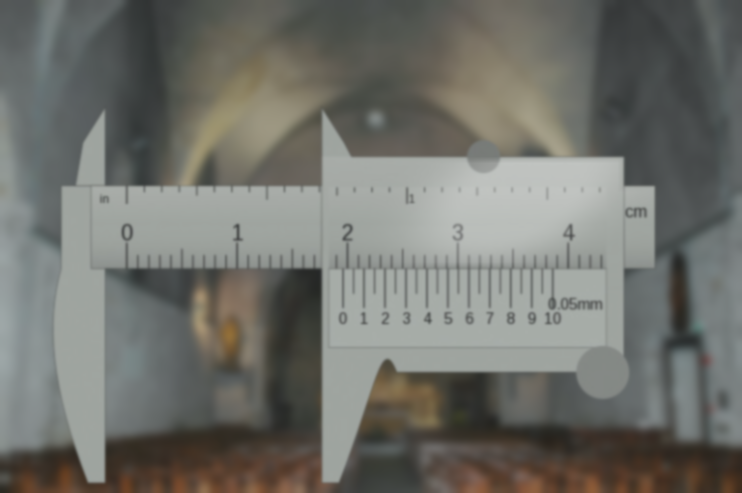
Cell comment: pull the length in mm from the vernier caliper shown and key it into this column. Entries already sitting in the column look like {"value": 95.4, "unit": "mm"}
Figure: {"value": 19.6, "unit": "mm"}
